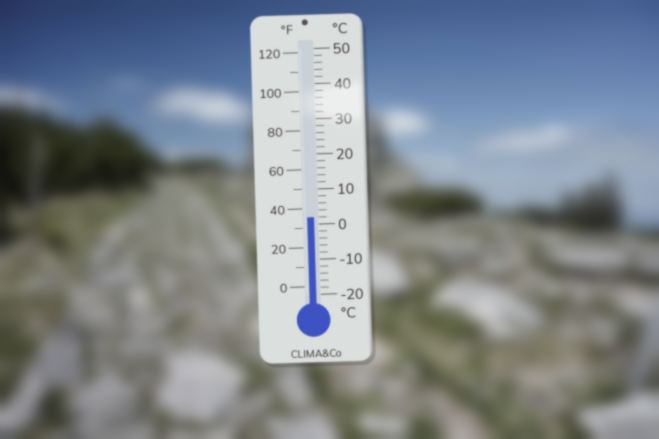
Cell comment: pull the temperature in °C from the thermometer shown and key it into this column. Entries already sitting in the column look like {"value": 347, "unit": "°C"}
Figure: {"value": 2, "unit": "°C"}
